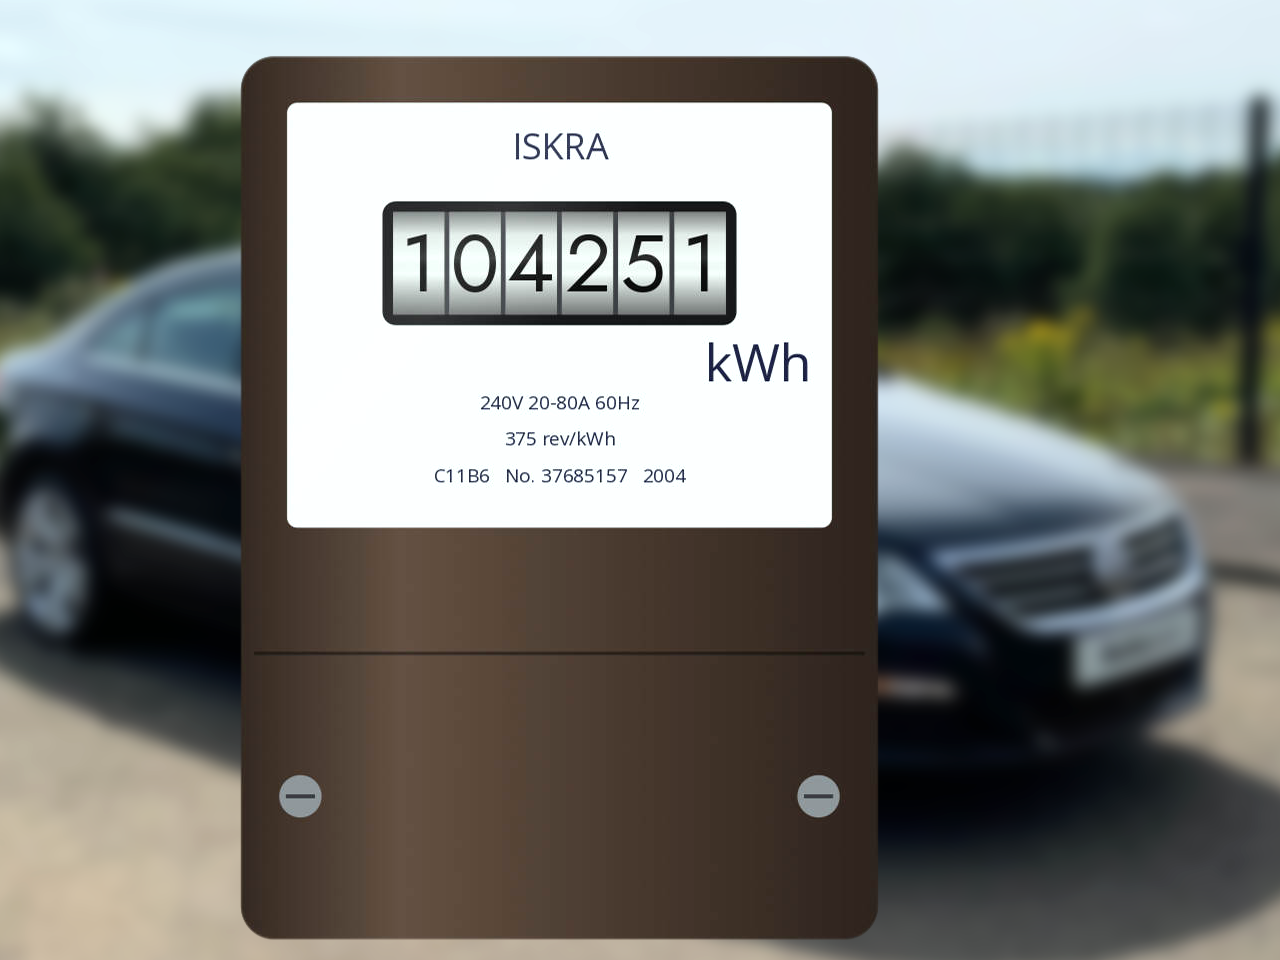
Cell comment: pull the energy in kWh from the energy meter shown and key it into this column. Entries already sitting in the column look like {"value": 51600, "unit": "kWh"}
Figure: {"value": 104251, "unit": "kWh"}
